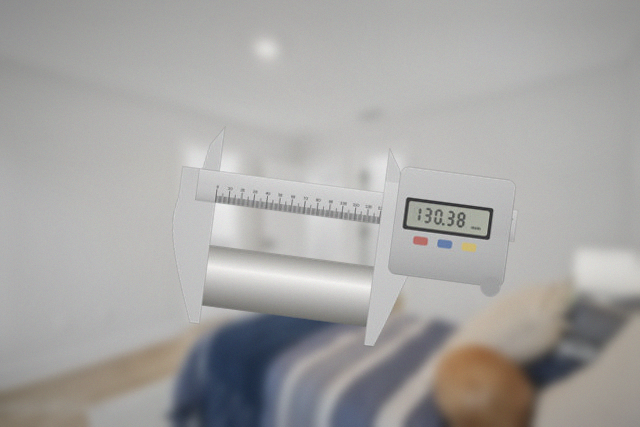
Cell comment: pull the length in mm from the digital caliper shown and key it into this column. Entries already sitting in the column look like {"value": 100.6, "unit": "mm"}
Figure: {"value": 130.38, "unit": "mm"}
